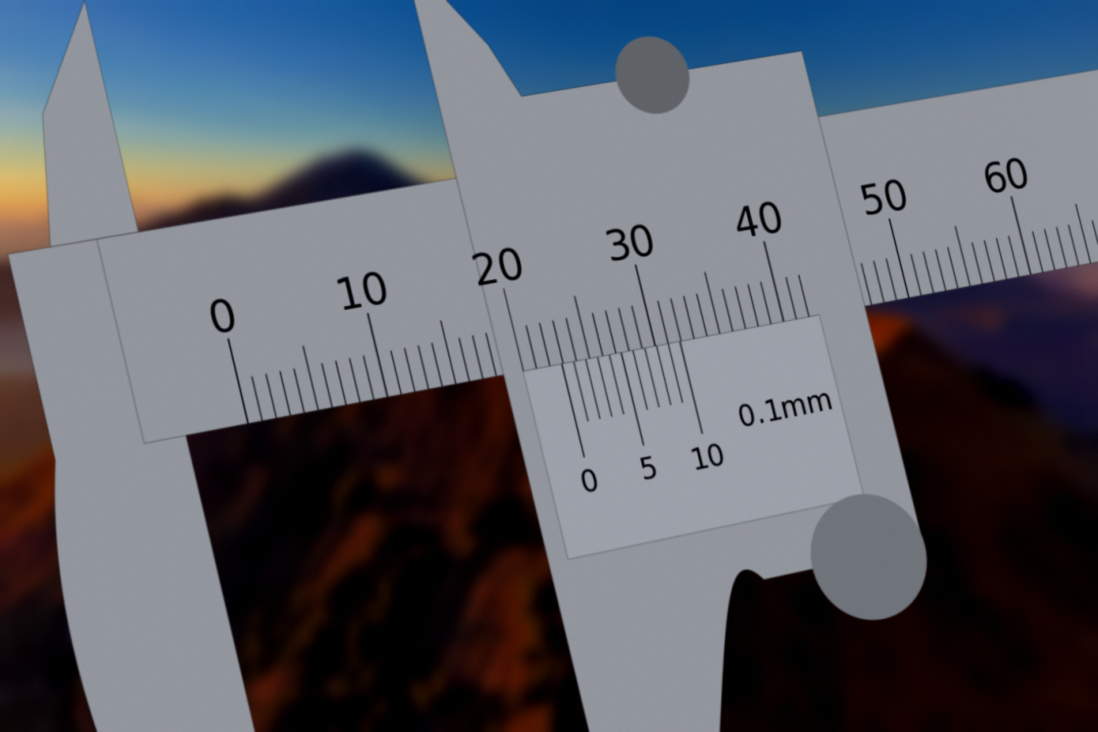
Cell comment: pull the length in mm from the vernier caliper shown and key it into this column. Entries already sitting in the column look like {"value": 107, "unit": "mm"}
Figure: {"value": 22.9, "unit": "mm"}
